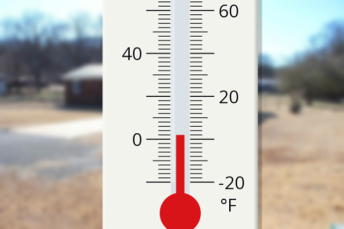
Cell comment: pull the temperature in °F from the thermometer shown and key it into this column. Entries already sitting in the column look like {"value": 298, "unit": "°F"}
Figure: {"value": 2, "unit": "°F"}
